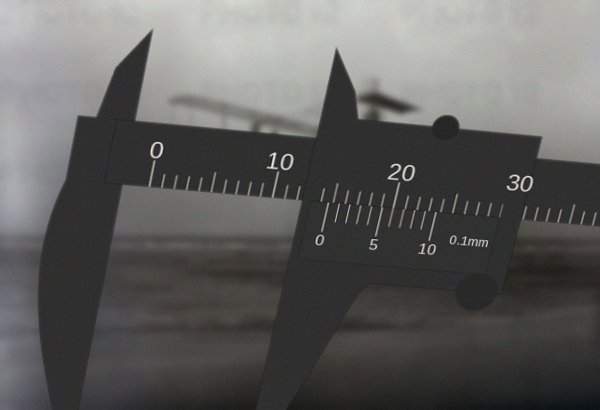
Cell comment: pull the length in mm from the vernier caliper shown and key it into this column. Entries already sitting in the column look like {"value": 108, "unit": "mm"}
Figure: {"value": 14.6, "unit": "mm"}
